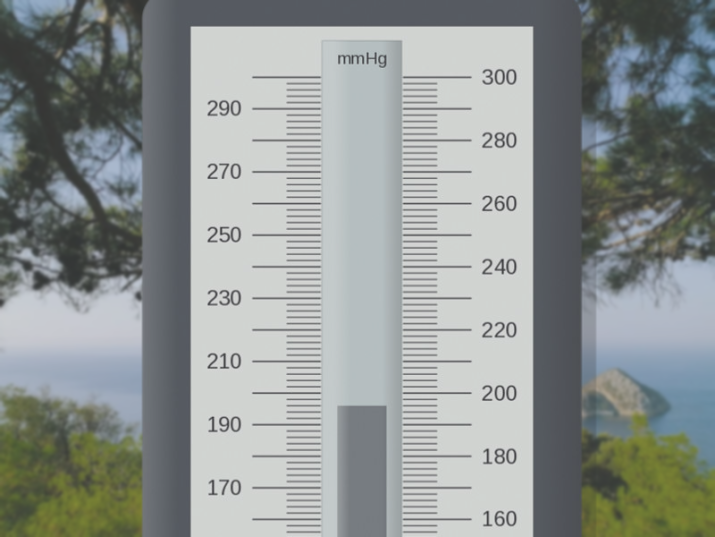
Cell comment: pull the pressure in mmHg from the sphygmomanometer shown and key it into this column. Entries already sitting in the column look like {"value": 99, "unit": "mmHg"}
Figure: {"value": 196, "unit": "mmHg"}
